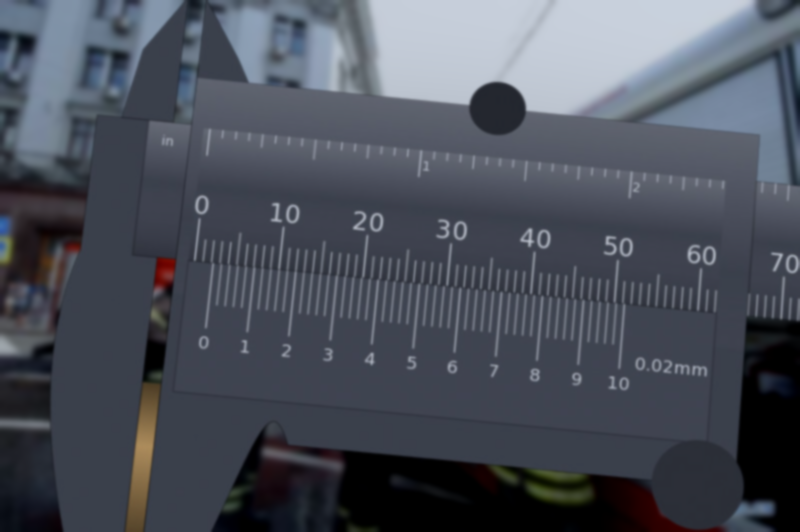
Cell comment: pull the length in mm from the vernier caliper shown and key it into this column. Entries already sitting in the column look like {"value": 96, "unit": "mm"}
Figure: {"value": 2.2, "unit": "mm"}
